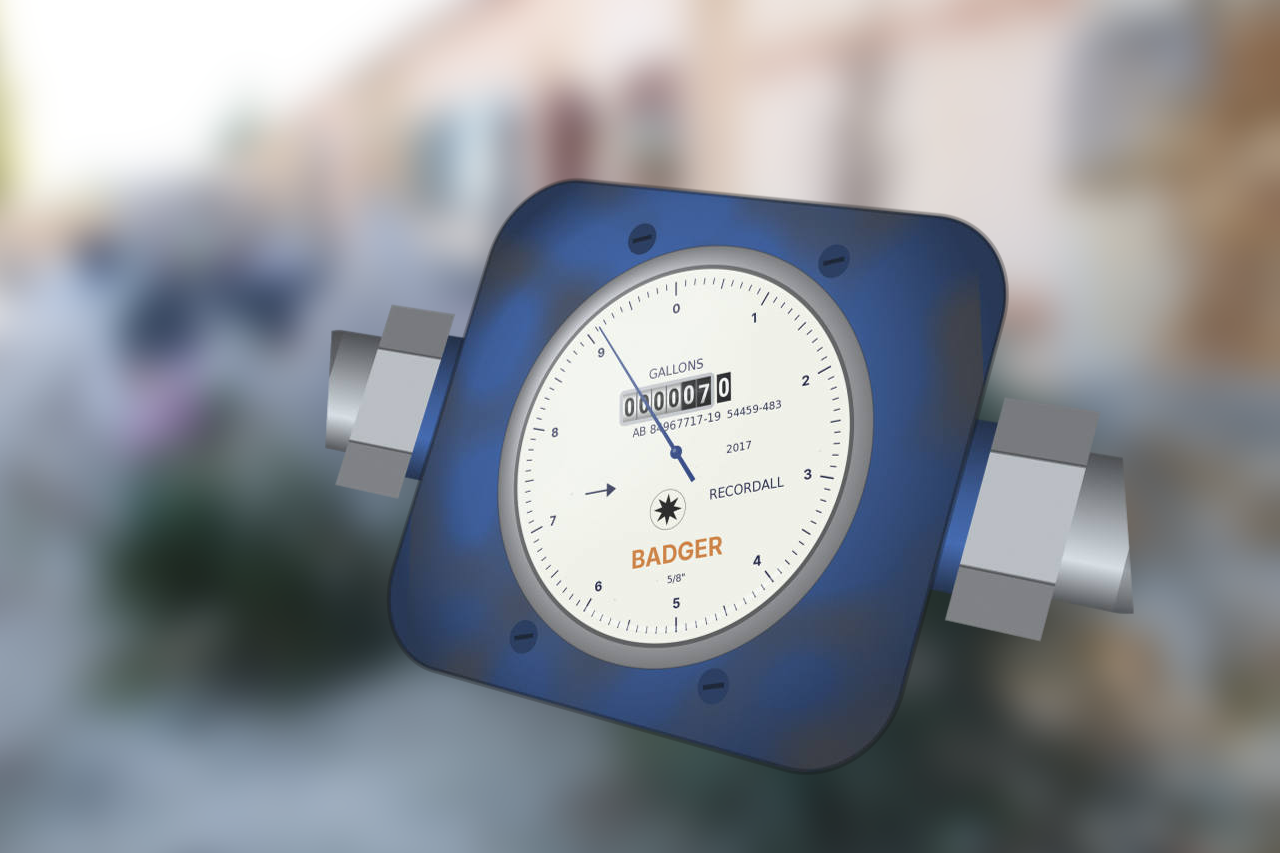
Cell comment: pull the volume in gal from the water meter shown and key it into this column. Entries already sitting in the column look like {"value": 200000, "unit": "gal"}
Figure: {"value": 69.1, "unit": "gal"}
